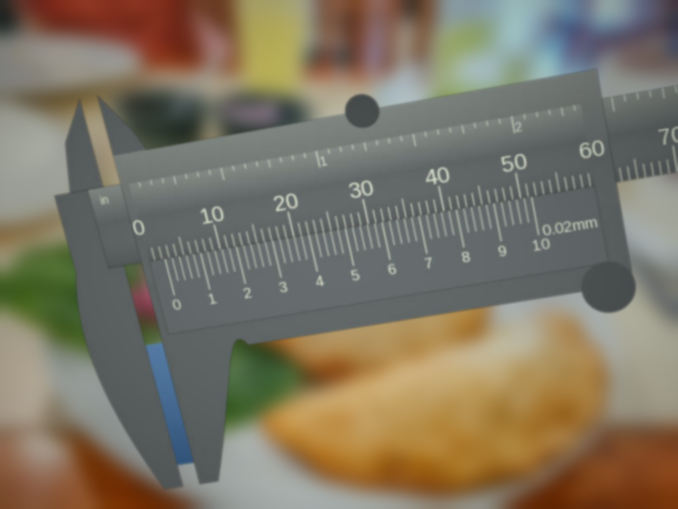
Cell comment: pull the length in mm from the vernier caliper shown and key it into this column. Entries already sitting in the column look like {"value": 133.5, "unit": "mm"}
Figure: {"value": 2.4, "unit": "mm"}
